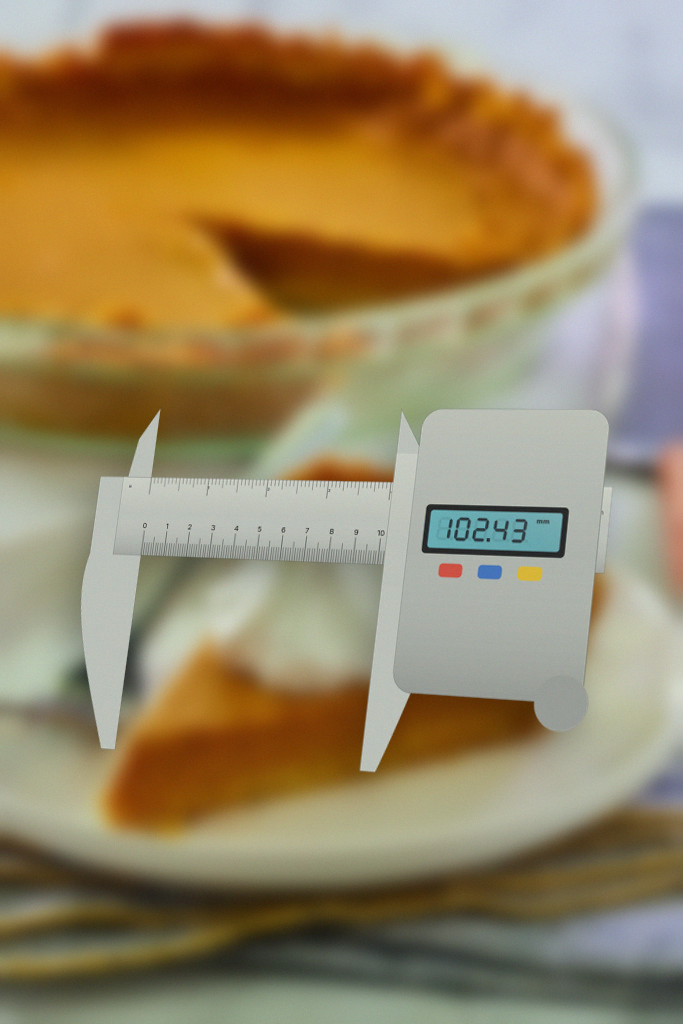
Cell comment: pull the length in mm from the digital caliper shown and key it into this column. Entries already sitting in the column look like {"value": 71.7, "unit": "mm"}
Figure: {"value": 102.43, "unit": "mm"}
